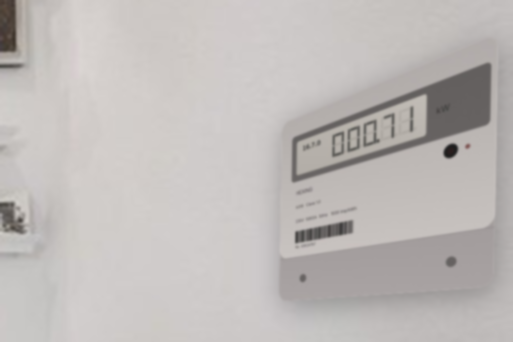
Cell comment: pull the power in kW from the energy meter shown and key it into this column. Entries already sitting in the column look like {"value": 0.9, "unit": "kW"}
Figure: {"value": 0.71, "unit": "kW"}
